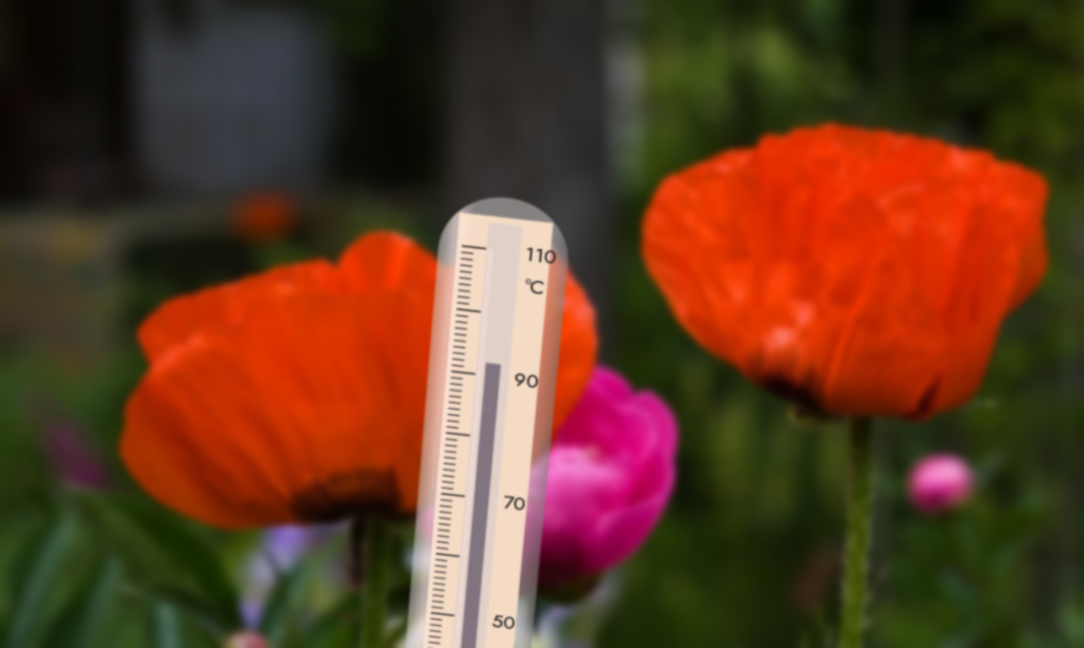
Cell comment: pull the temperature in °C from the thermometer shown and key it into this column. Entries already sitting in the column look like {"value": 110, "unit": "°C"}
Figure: {"value": 92, "unit": "°C"}
